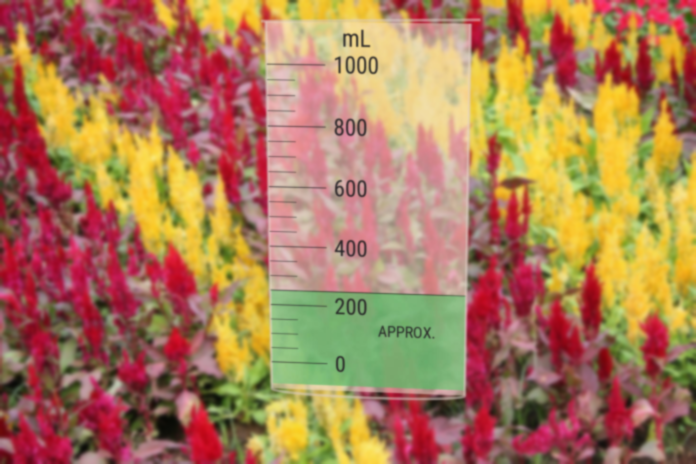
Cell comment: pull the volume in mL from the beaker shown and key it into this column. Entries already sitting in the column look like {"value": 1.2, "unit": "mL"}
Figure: {"value": 250, "unit": "mL"}
